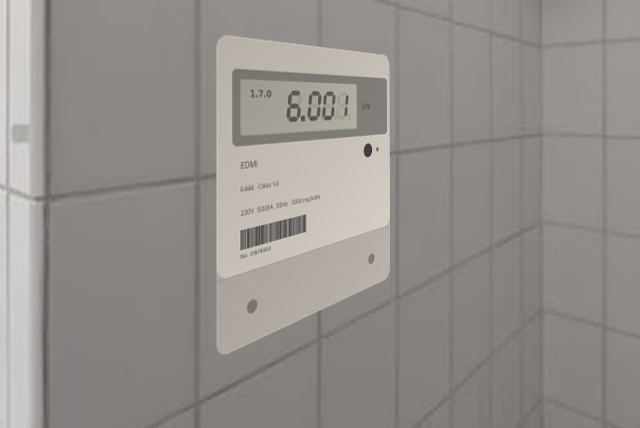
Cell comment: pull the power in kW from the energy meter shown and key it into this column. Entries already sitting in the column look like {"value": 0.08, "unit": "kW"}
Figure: {"value": 6.001, "unit": "kW"}
